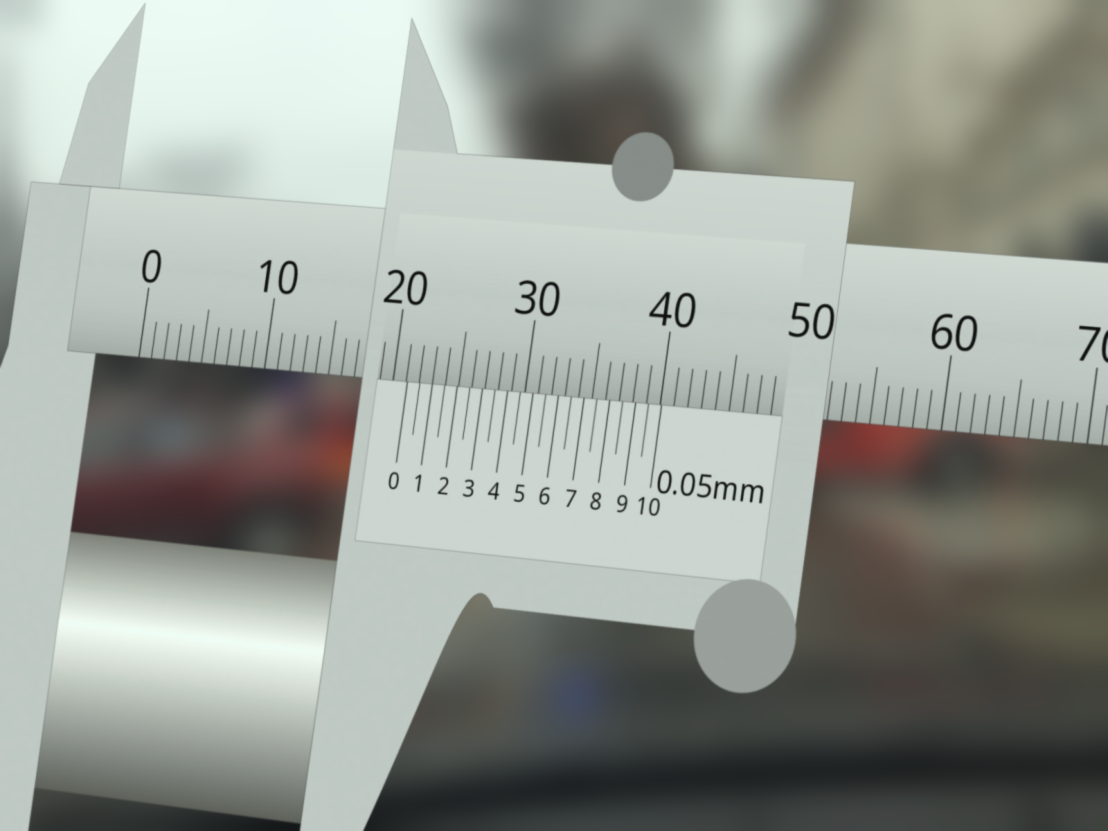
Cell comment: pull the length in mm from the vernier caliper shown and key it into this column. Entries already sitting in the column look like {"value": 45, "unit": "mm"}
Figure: {"value": 21.1, "unit": "mm"}
